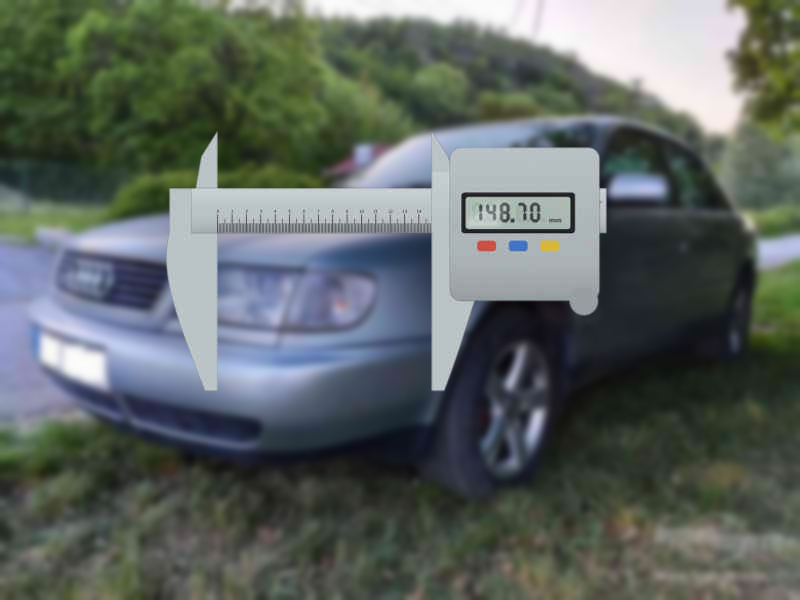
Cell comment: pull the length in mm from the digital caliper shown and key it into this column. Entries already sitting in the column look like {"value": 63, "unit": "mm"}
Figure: {"value": 148.70, "unit": "mm"}
